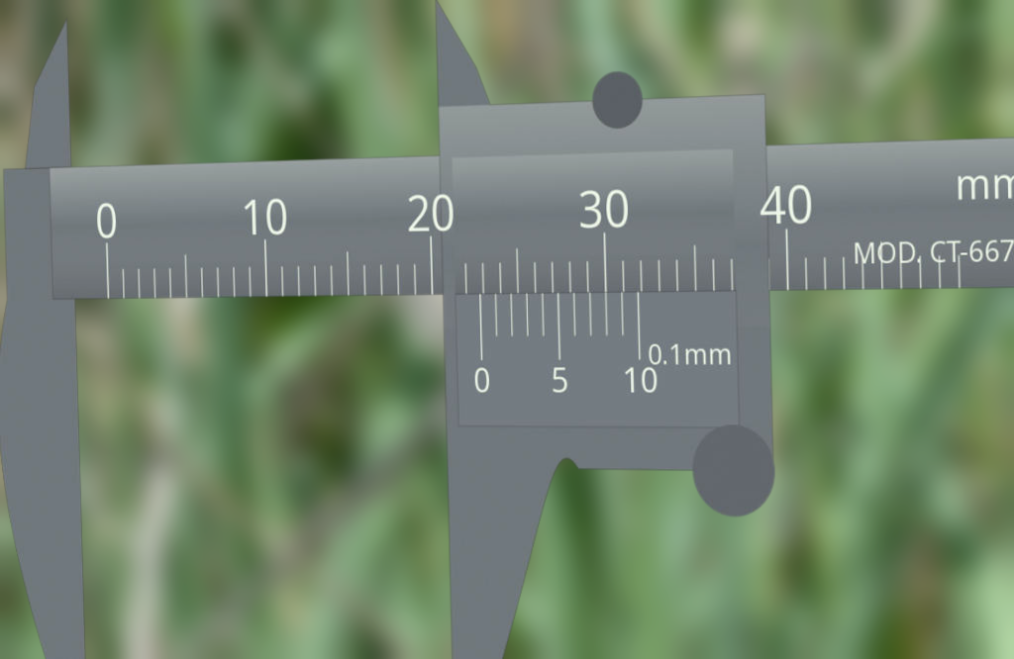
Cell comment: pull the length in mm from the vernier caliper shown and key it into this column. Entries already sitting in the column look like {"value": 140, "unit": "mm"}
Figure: {"value": 22.8, "unit": "mm"}
